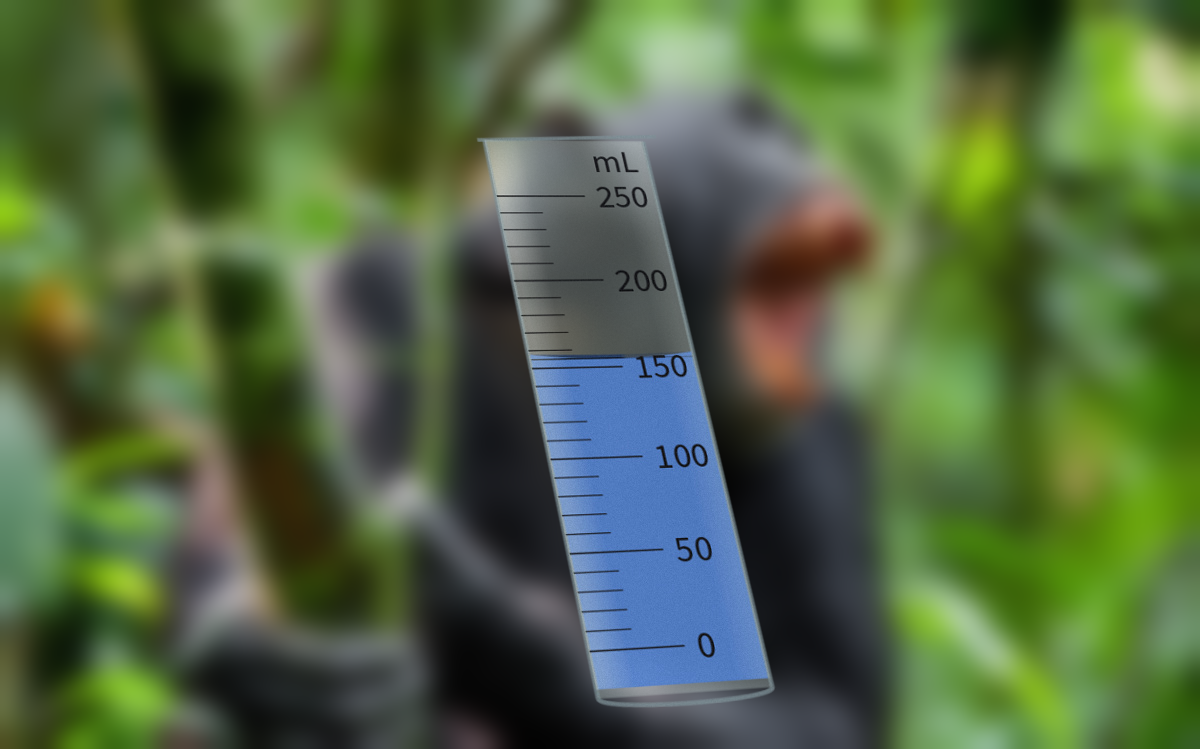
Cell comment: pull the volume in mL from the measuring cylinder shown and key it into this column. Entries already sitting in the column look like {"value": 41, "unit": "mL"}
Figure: {"value": 155, "unit": "mL"}
